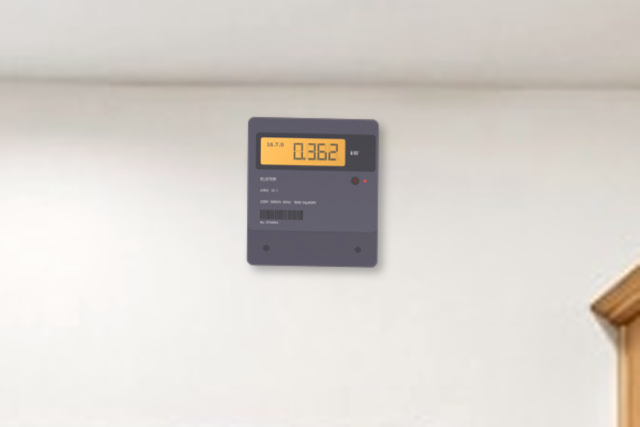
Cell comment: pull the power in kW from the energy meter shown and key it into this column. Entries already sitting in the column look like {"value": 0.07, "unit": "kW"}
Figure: {"value": 0.362, "unit": "kW"}
